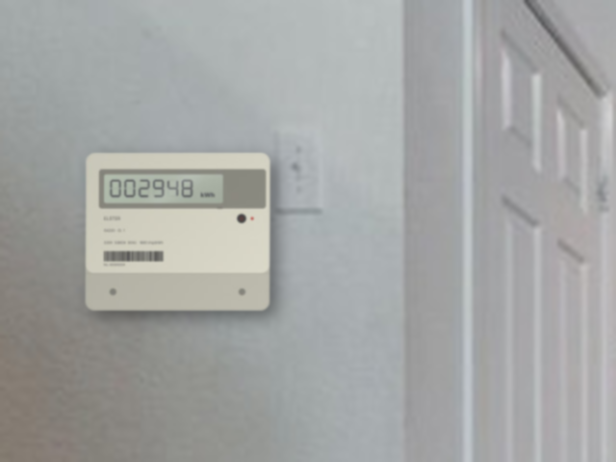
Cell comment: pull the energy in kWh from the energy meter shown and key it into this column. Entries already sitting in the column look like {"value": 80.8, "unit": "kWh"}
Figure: {"value": 2948, "unit": "kWh"}
